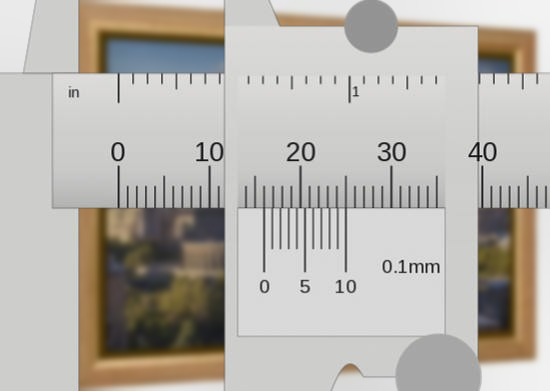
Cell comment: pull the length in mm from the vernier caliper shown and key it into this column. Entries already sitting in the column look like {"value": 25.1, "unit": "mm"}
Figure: {"value": 16.0, "unit": "mm"}
